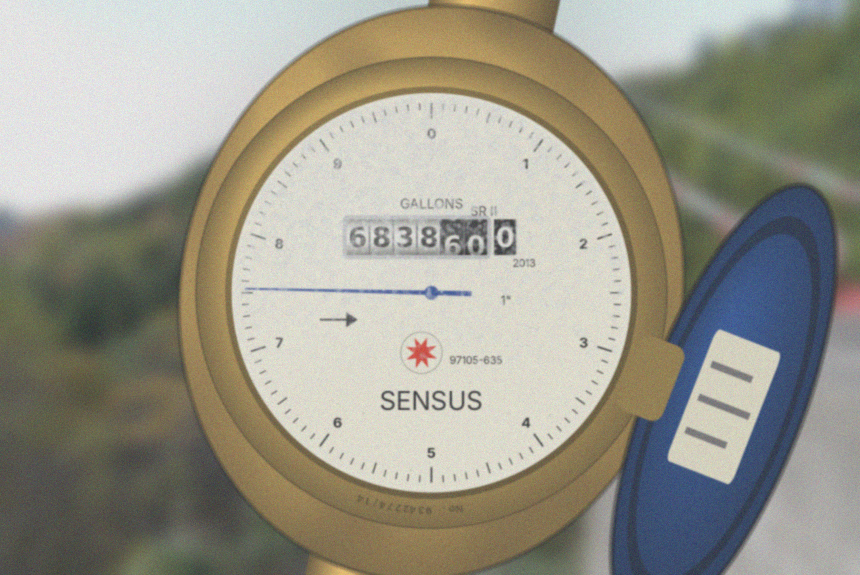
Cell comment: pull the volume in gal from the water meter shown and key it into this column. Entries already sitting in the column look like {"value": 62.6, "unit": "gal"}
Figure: {"value": 6838597.5, "unit": "gal"}
